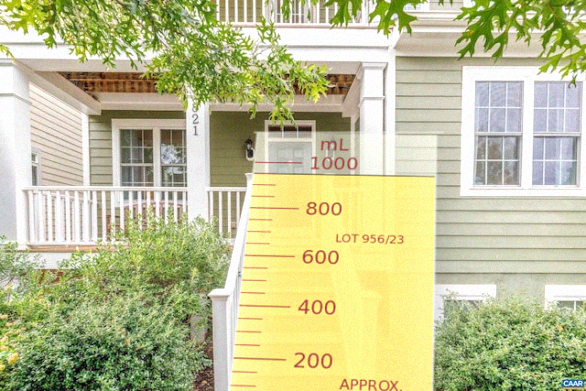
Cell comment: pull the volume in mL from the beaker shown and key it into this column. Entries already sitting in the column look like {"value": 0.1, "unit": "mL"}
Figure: {"value": 950, "unit": "mL"}
